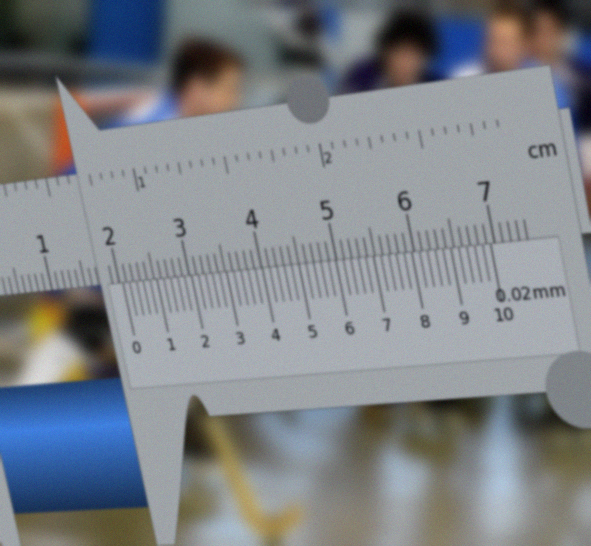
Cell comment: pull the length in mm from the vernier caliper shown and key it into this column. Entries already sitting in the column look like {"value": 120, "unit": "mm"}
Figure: {"value": 20.5, "unit": "mm"}
